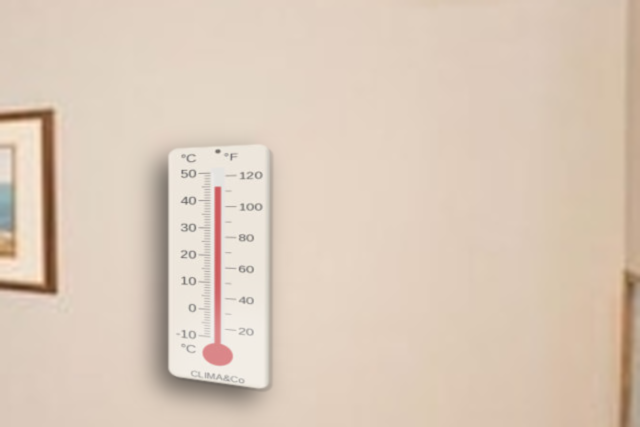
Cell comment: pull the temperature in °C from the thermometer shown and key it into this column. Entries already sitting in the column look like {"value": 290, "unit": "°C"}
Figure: {"value": 45, "unit": "°C"}
